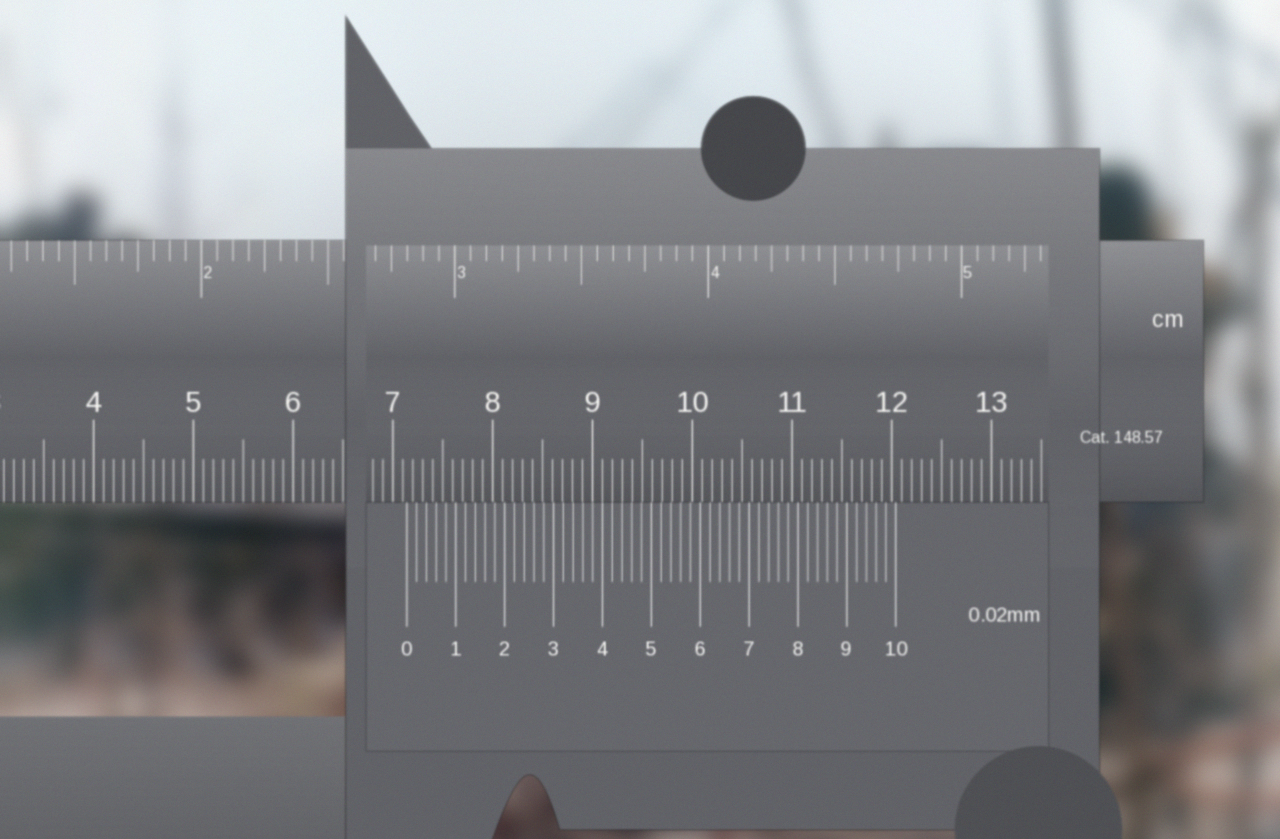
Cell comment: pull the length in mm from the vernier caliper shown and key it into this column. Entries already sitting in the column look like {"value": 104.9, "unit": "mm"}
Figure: {"value": 71.4, "unit": "mm"}
